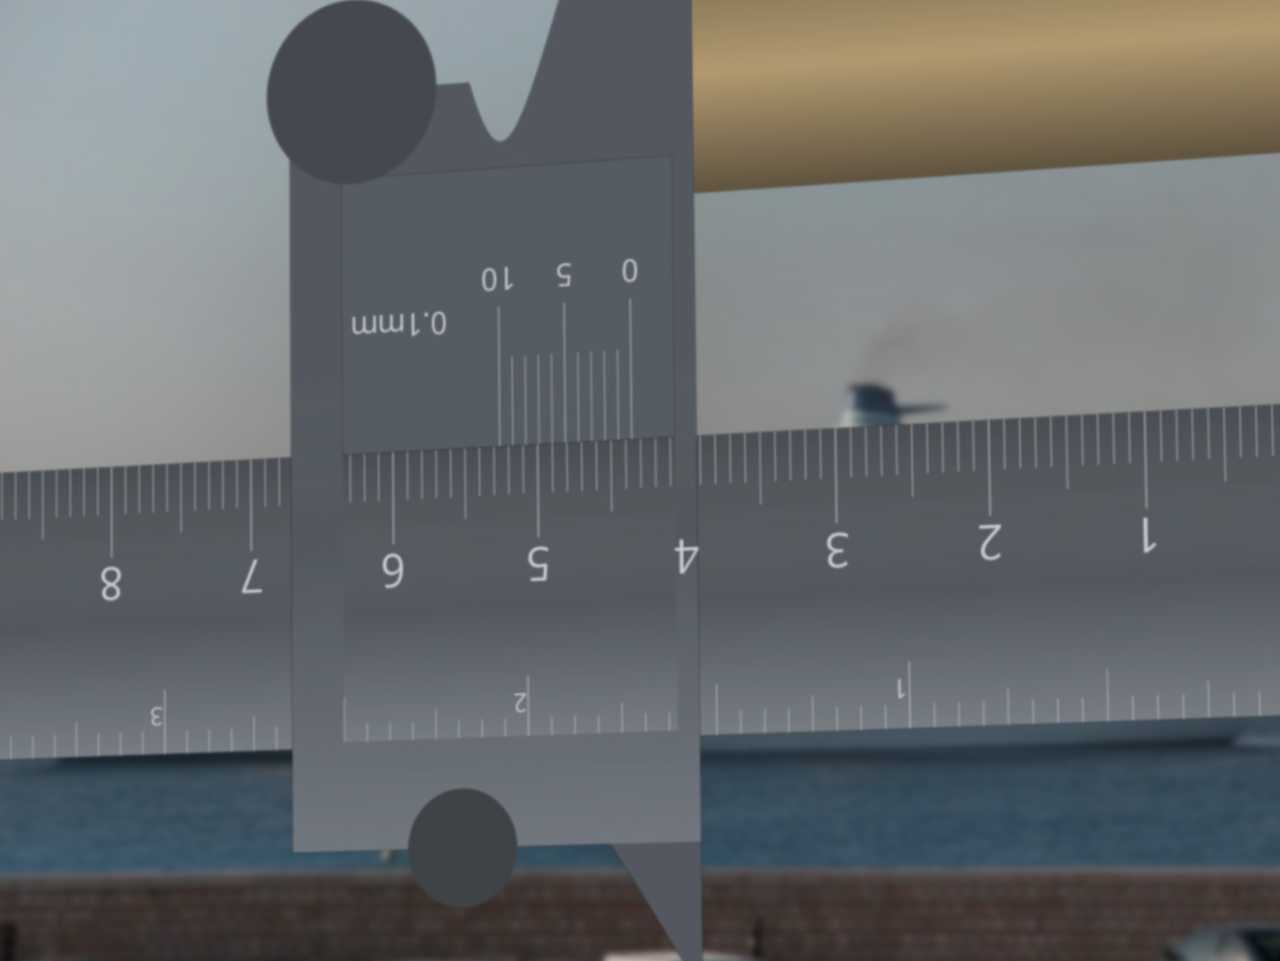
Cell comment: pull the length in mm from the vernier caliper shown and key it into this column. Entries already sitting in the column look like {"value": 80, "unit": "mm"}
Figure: {"value": 43.6, "unit": "mm"}
